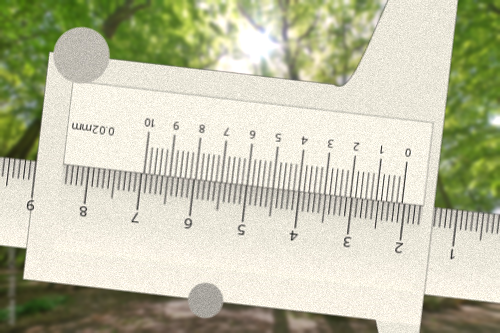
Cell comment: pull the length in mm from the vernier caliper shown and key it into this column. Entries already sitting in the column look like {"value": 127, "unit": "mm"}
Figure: {"value": 20.5, "unit": "mm"}
